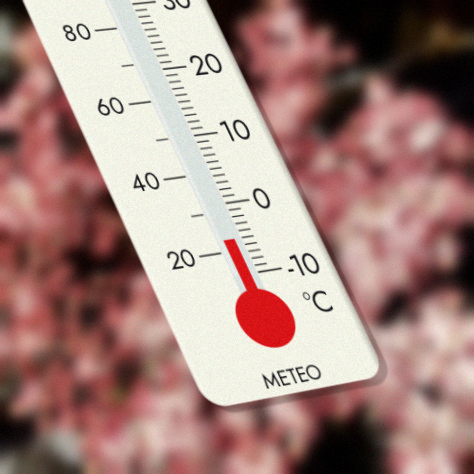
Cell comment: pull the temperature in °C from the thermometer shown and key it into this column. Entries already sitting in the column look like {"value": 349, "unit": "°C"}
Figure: {"value": -5, "unit": "°C"}
